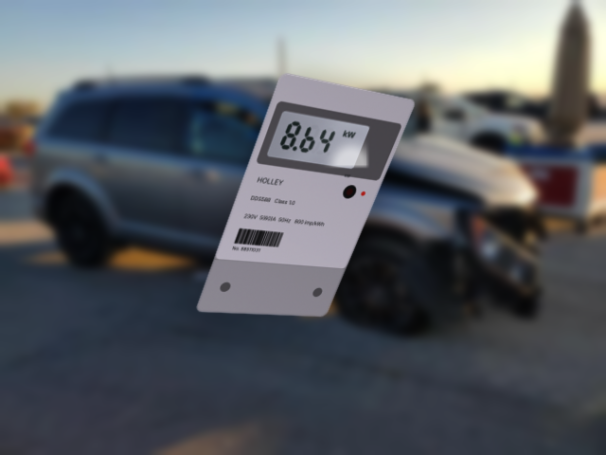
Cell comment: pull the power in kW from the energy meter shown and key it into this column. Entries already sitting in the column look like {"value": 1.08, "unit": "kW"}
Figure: {"value": 8.64, "unit": "kW"}
